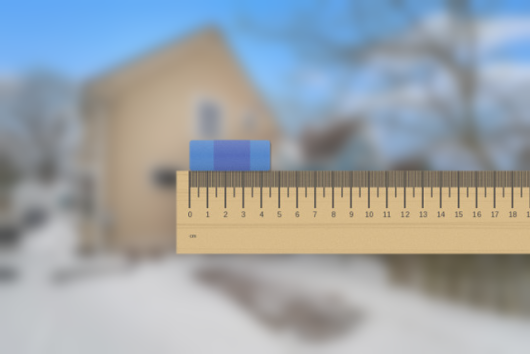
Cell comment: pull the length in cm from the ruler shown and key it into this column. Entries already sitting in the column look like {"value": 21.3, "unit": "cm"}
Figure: {"value": 4.5, "unit": "cm"}
